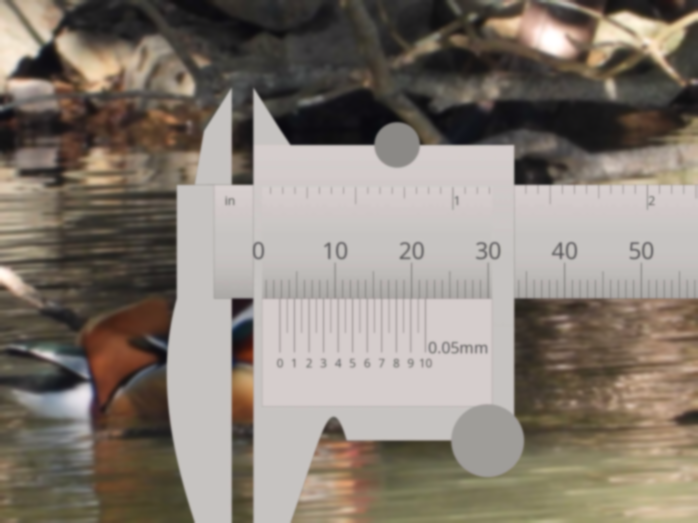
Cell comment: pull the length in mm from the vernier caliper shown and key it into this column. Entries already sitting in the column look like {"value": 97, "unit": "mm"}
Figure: {"value": 2.8, "unit": "mm"}
